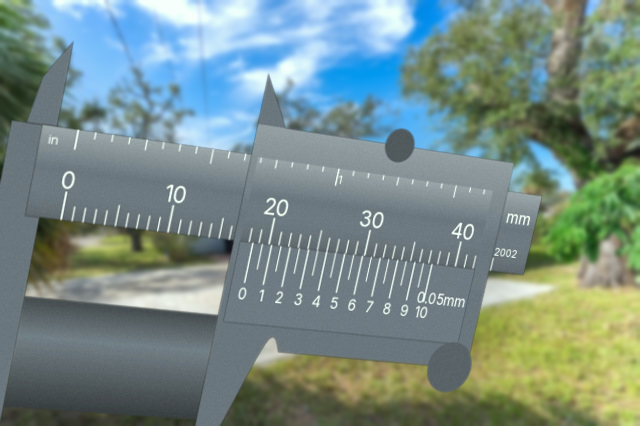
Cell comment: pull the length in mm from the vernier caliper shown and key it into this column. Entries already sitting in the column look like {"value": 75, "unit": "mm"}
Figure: {"value": 18.4, "unit": "mm"}
